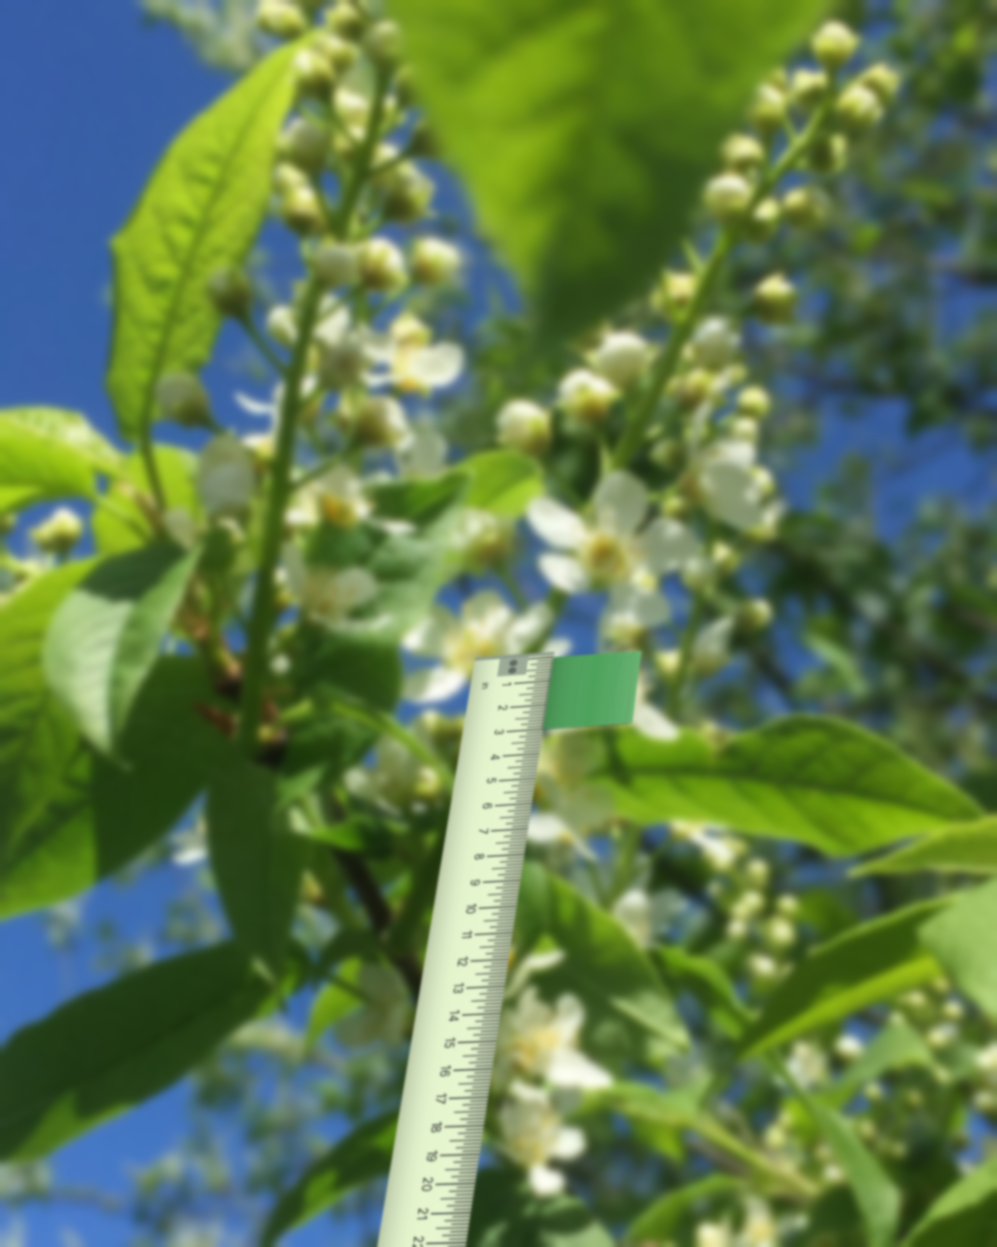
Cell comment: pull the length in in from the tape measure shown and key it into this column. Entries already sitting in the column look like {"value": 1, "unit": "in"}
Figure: {"value": 3, "unit": "in"}
